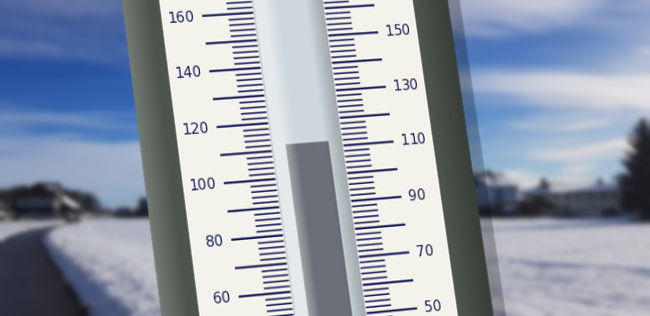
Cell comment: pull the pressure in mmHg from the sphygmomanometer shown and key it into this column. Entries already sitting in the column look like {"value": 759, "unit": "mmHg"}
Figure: {"value": 112, "unit": "mmHg"}
